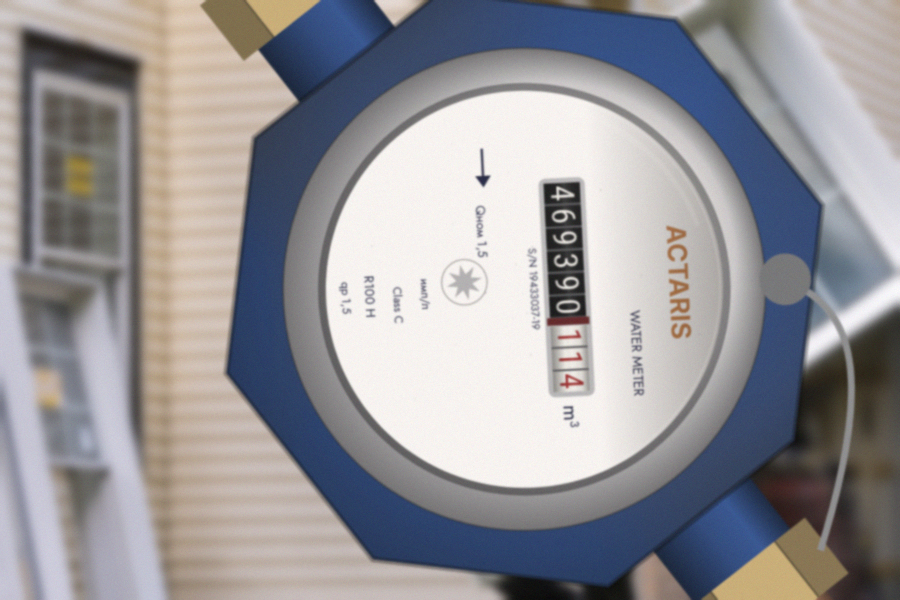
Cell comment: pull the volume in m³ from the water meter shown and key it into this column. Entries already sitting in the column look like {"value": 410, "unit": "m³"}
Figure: {"value": 469390.114, "unit": "m³"}
